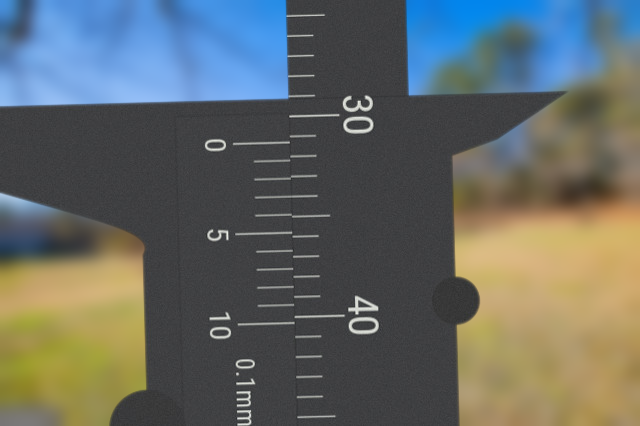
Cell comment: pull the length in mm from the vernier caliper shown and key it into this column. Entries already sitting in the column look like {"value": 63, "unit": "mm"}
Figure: {"value": 31.3, "unit": "mm"}
